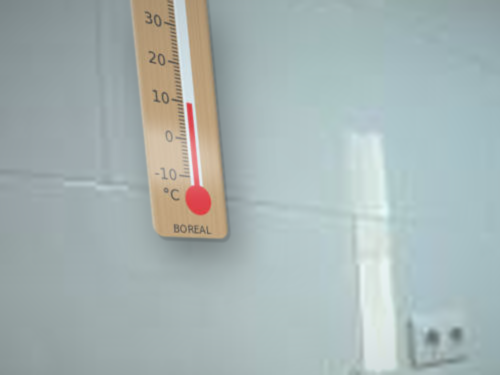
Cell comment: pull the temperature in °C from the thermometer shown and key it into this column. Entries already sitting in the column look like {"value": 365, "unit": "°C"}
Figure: {"value": 10, "unit": "°C"}
